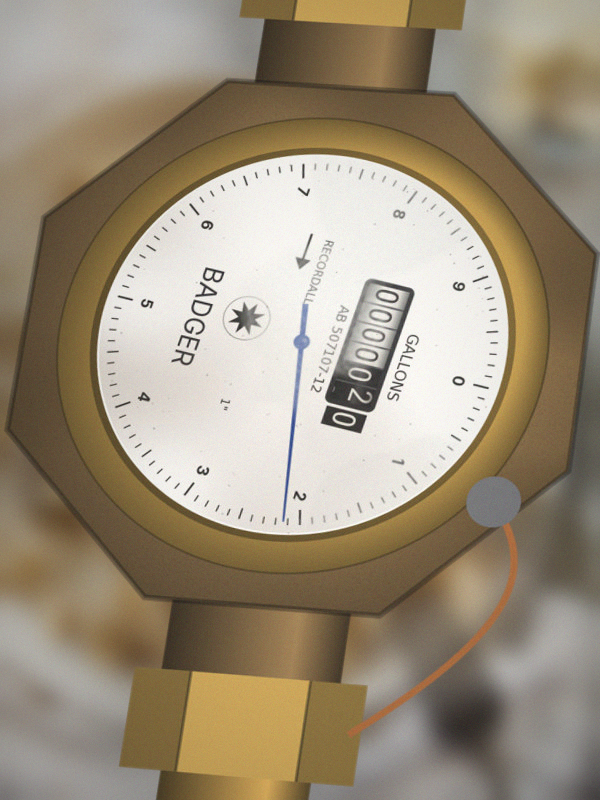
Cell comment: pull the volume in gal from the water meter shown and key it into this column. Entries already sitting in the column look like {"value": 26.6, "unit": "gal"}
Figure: {"value": 22.1, "unit": "gal"}
